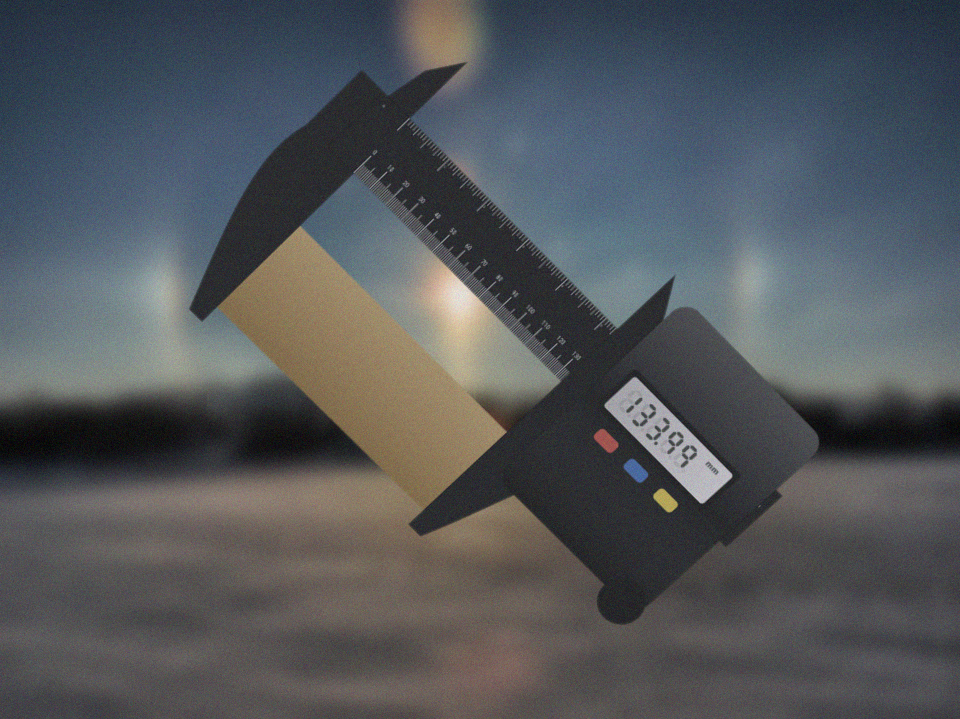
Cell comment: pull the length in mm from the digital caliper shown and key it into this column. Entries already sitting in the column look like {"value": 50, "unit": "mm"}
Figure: {"value": 133.99, "unit": "mm"}
